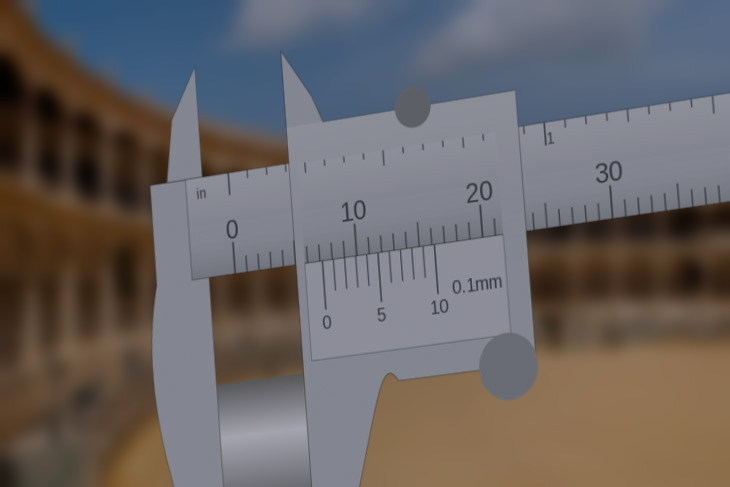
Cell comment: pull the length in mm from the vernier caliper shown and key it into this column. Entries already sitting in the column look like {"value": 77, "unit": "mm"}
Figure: {"value": 7.2, "unit": "mm"}
